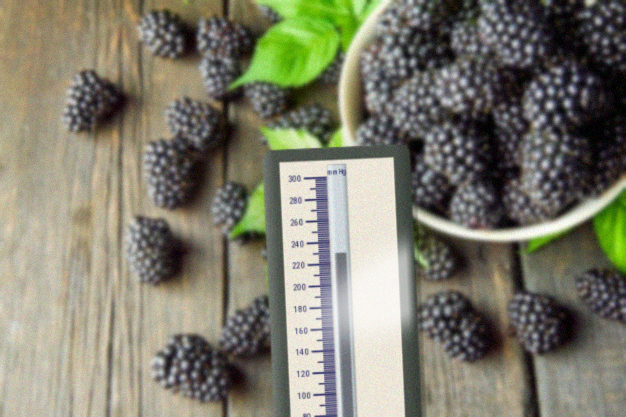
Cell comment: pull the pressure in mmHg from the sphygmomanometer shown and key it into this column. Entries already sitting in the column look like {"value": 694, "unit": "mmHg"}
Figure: {"value": 230, "unit": "mmHg"}
